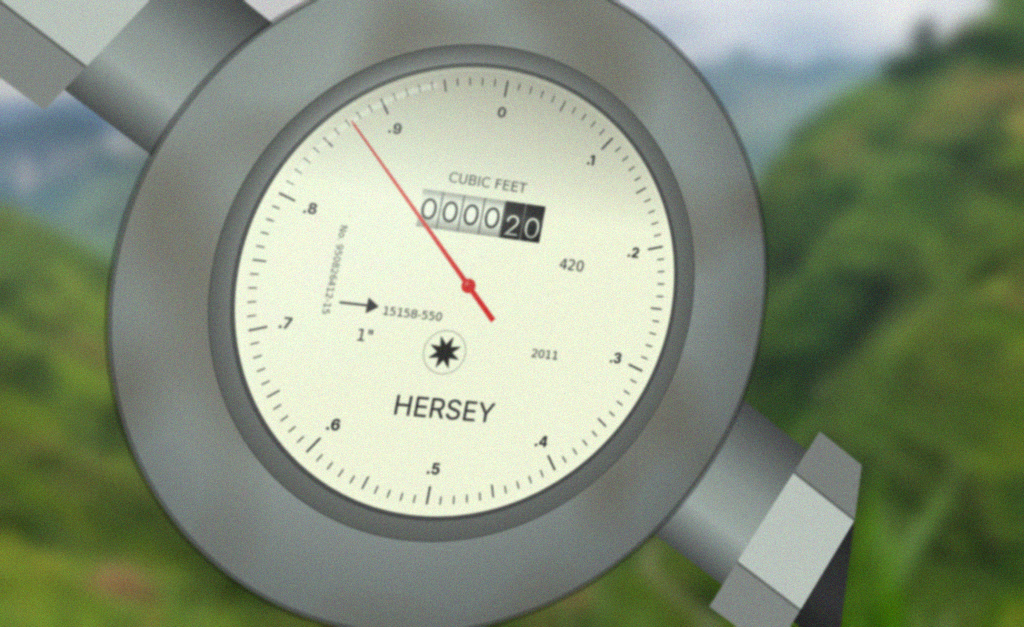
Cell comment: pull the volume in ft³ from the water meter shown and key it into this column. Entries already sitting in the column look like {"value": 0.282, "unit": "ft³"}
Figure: {"value": 19.87, "unit": "ft³"}
